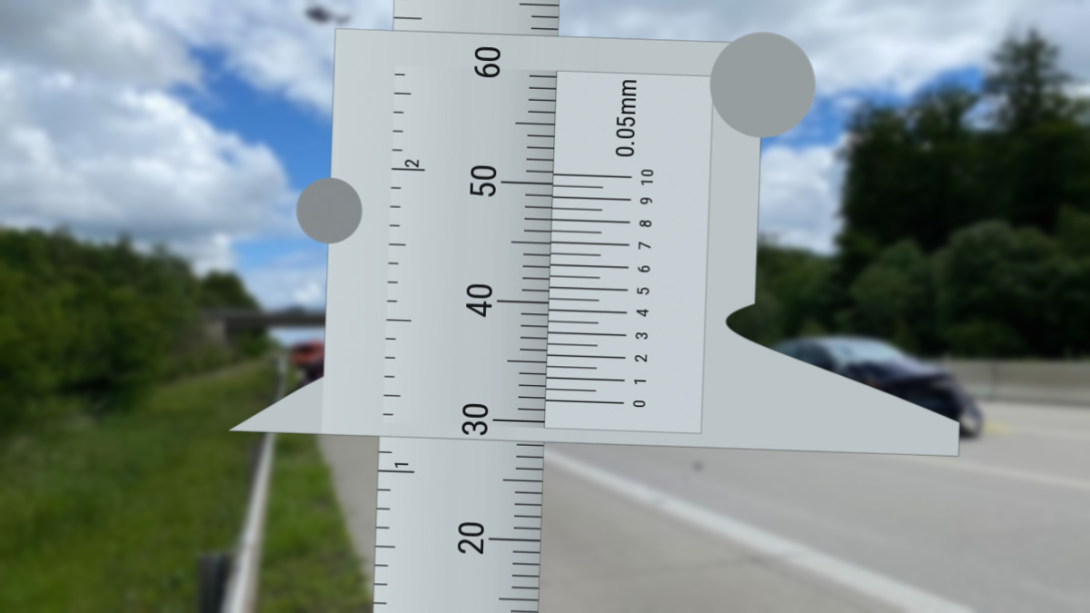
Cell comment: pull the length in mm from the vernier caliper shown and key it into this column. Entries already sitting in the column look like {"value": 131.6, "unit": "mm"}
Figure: {"value": 31.8, "unit": "mm"}
